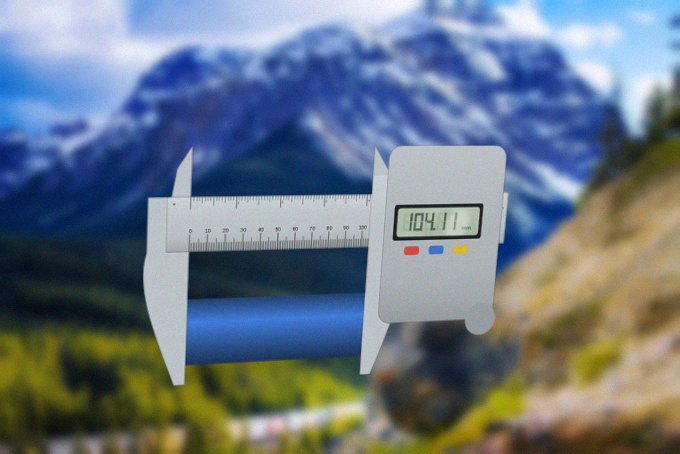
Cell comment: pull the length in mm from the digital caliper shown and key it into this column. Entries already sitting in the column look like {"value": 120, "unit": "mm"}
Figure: {"value": 104.11, "unit": "mm"}
